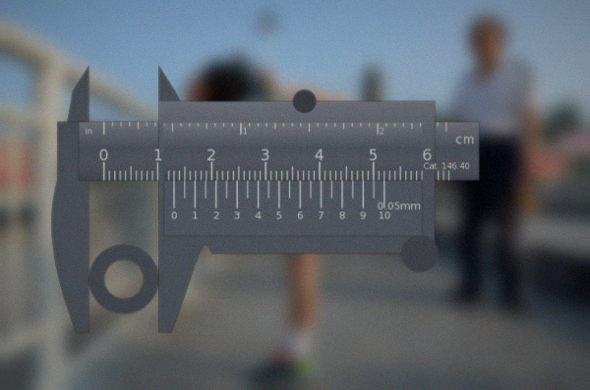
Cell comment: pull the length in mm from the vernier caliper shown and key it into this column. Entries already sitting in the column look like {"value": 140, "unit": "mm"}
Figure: {"value": 13.0, "unit": "mm"}
